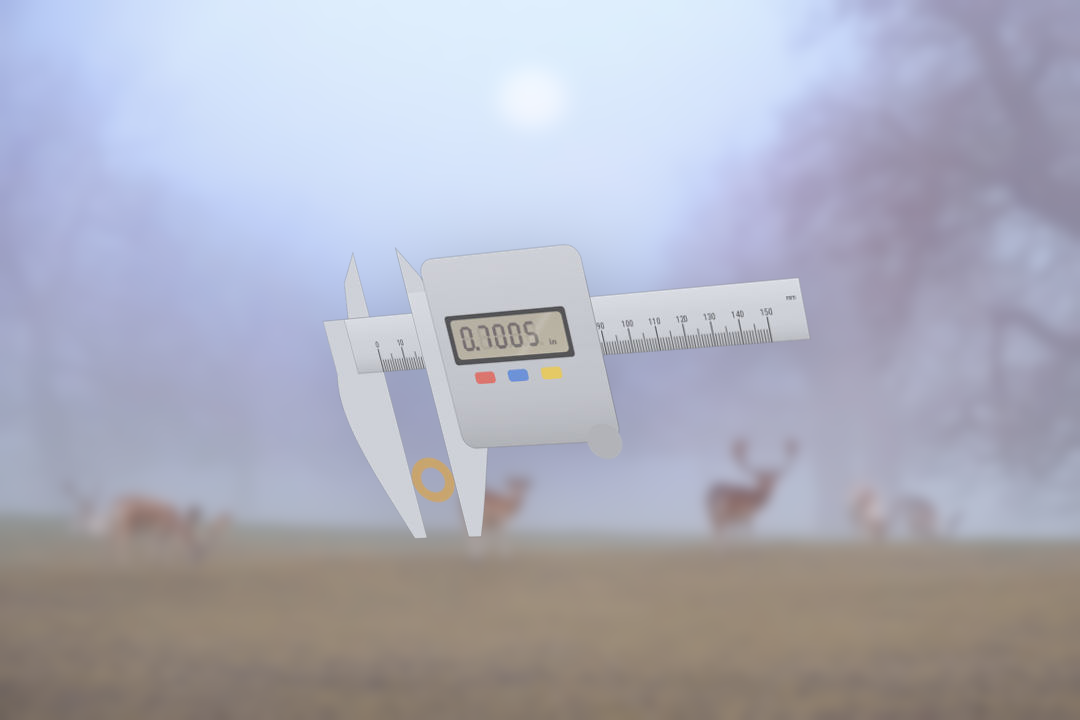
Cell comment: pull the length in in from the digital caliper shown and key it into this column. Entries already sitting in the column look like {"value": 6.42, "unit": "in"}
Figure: {"value": 0.7005, "unit": "in"}
